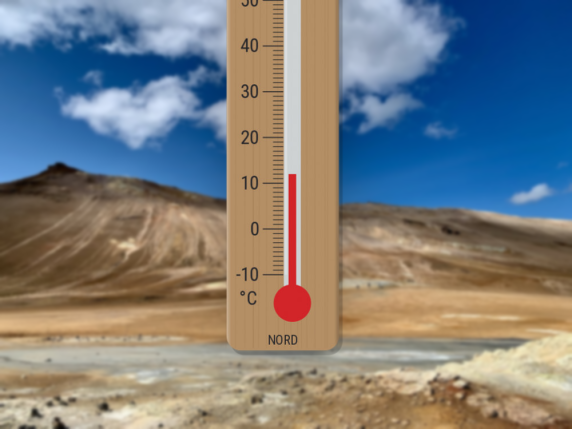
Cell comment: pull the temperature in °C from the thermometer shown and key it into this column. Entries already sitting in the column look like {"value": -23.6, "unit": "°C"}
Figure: {"value": 12, "unit": "°C"}
